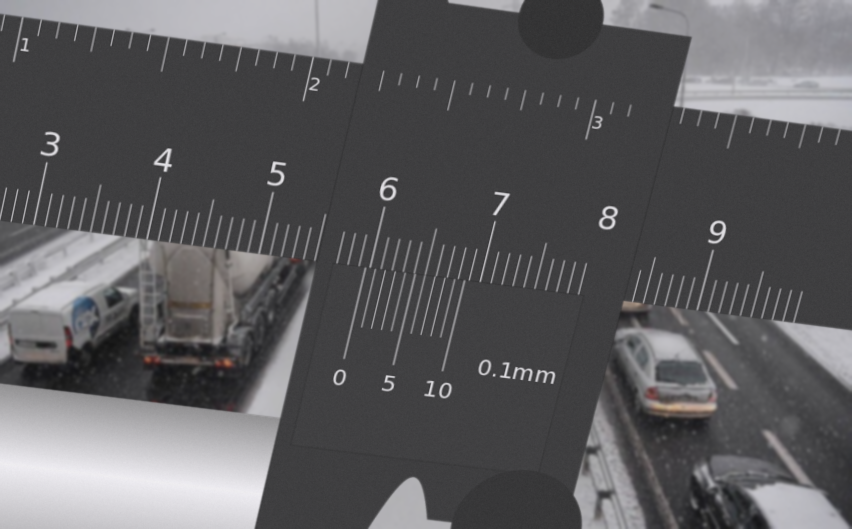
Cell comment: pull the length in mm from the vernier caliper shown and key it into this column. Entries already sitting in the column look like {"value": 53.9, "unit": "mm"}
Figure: {"value": 59.6, "unit": "mm"}
